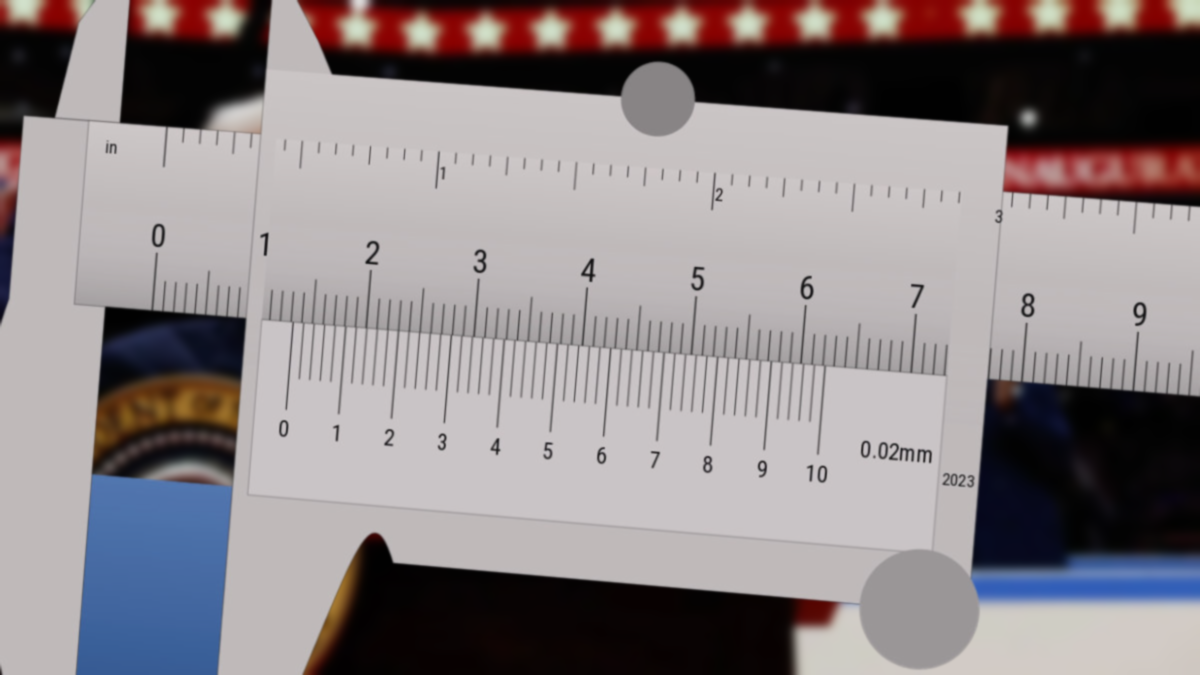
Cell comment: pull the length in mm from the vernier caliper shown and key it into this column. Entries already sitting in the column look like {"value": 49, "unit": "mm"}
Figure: {"value": 13.2, "unit": "mm"}
